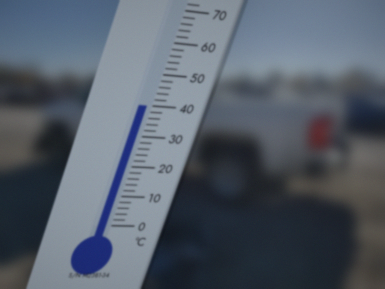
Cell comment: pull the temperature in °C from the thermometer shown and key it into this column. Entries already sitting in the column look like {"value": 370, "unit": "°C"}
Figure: {"value": 40, "unit": "°C"}
